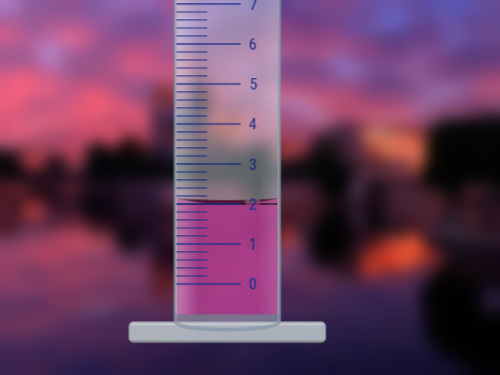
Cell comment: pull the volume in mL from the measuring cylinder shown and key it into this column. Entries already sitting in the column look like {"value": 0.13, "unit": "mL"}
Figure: {"value": 2, "unit": "mL"}
